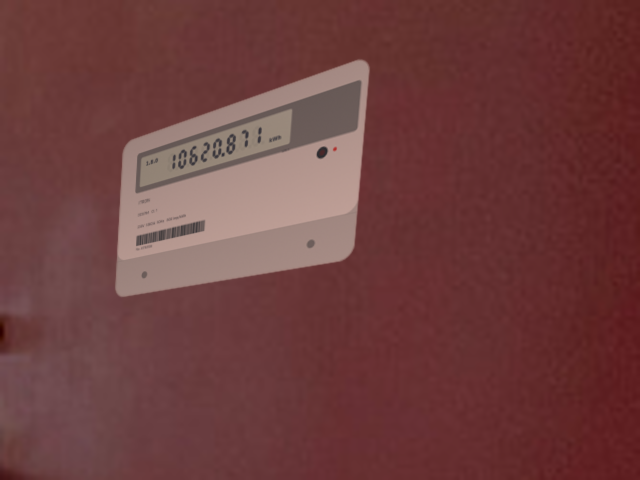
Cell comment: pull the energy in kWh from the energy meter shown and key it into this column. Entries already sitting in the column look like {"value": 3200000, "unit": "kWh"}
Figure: {"value": 10620.871, "unit": "kWh"}
